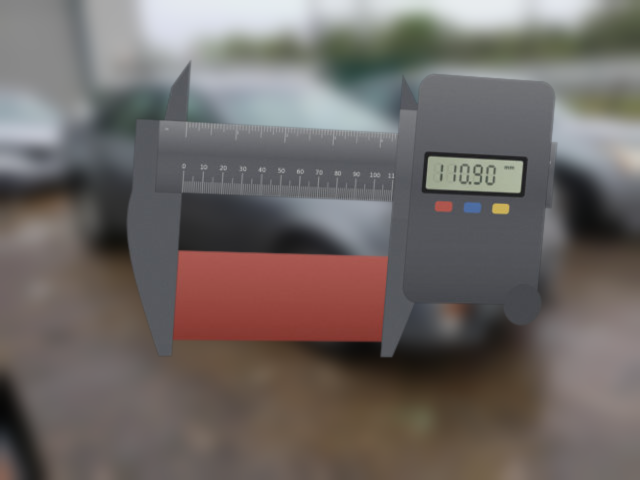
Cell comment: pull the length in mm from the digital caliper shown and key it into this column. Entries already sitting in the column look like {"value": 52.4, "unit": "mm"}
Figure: {"value": 110.90, "unit": "mm"}
